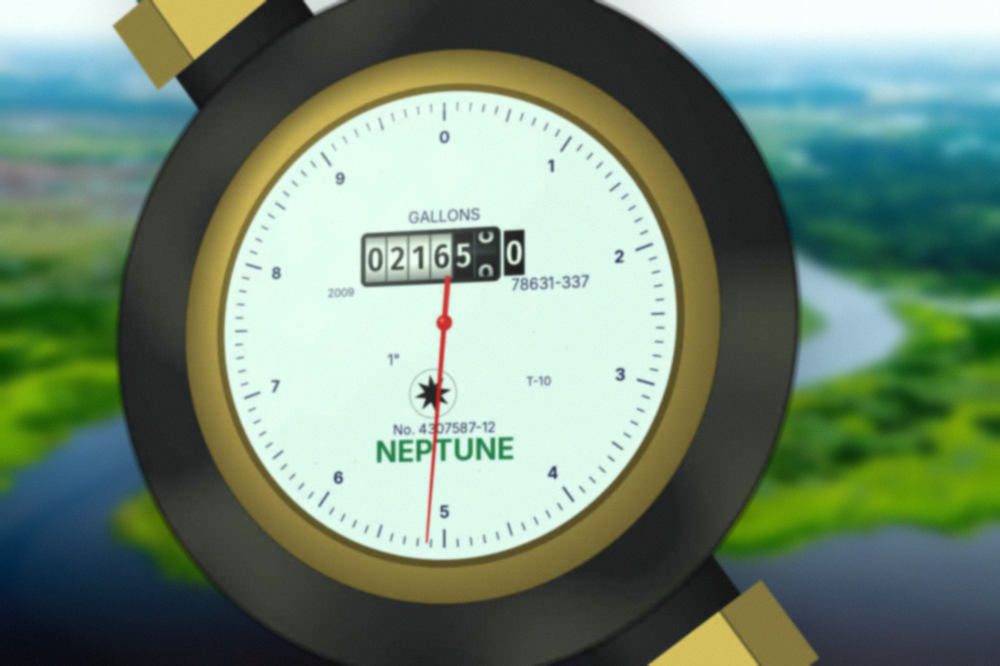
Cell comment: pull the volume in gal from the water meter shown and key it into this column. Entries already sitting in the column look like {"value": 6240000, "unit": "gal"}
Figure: {"value": 216585.1, "unit": "gal"}
